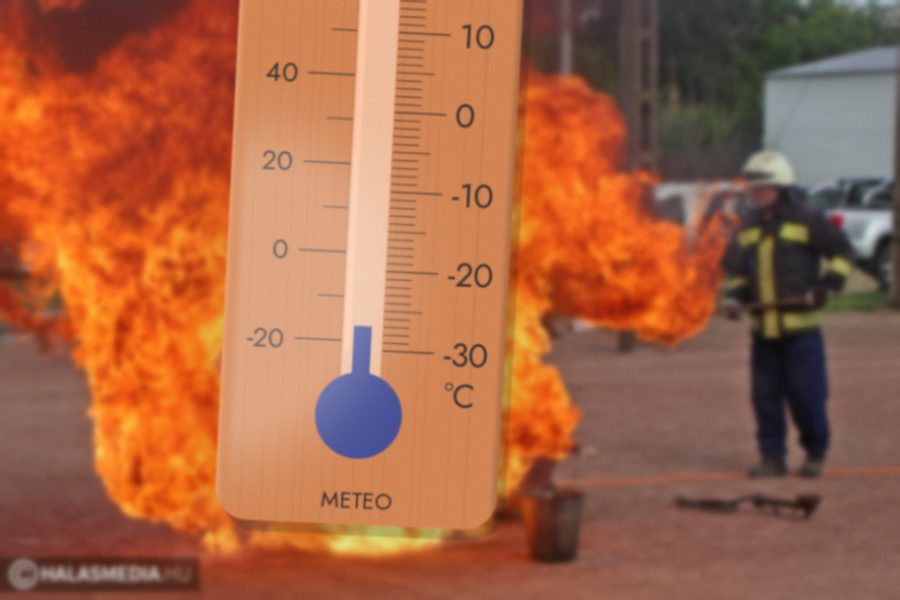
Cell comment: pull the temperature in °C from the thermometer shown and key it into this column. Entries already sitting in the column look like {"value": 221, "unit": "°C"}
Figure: {"value": -27, "unit": "°C"}
